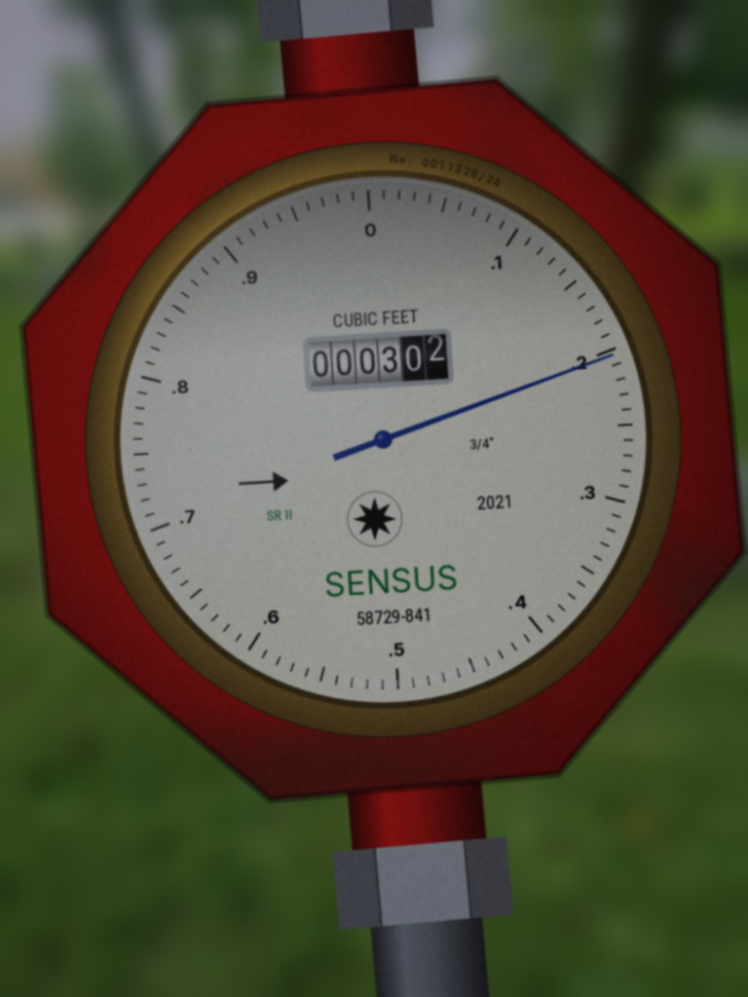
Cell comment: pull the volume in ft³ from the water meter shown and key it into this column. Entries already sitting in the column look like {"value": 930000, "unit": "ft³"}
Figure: {"value": 302.20, "unit": "ft³"}
